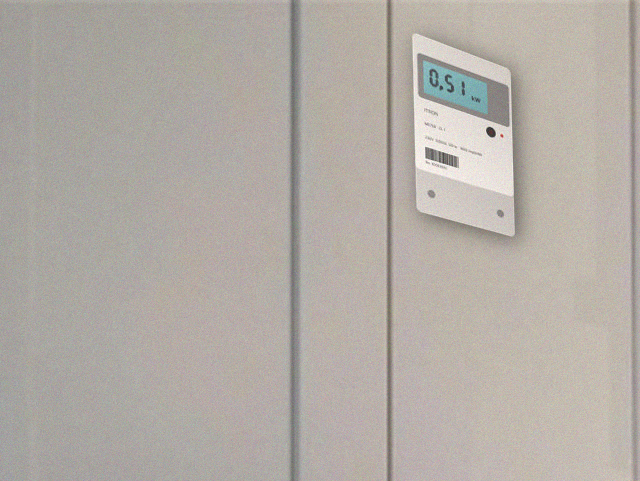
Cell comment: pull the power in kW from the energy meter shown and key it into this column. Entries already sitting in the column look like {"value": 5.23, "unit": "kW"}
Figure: {"value": 0.51, "unit": "kW"}
